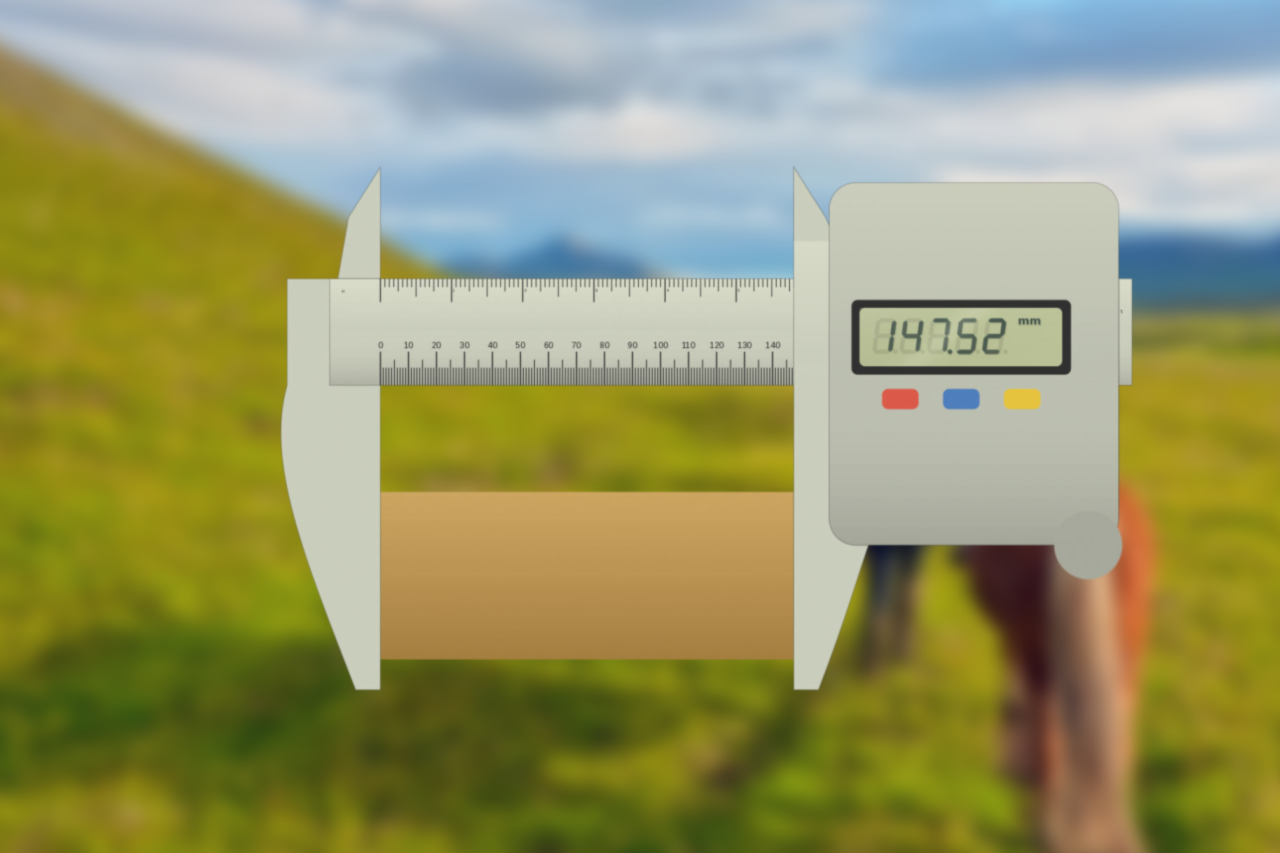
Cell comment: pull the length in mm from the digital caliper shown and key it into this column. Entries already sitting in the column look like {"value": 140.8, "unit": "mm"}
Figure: {"value": 147.52, "unit": "mm"}
